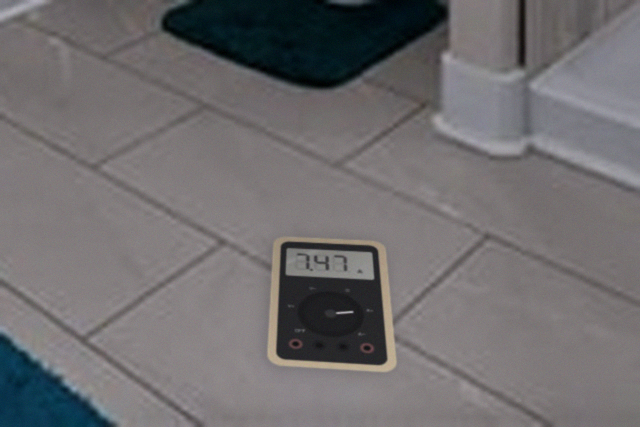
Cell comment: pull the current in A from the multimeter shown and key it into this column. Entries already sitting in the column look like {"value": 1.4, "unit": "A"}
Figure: {"value": 7.47, "unit": "A"}
